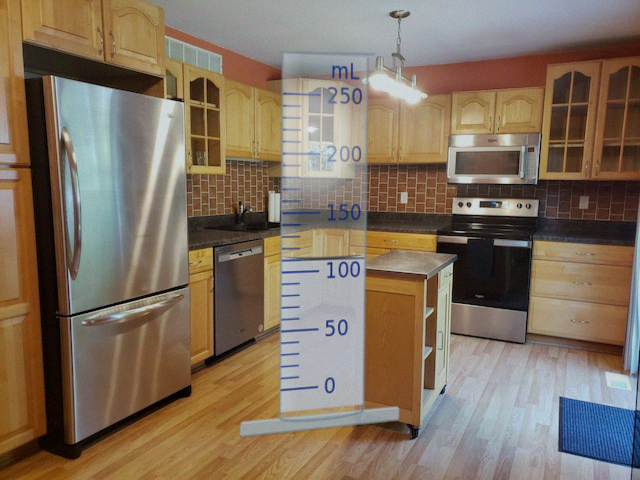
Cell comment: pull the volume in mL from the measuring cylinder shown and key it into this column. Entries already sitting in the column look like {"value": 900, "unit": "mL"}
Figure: {"value": 110, "unit": "mL"}
